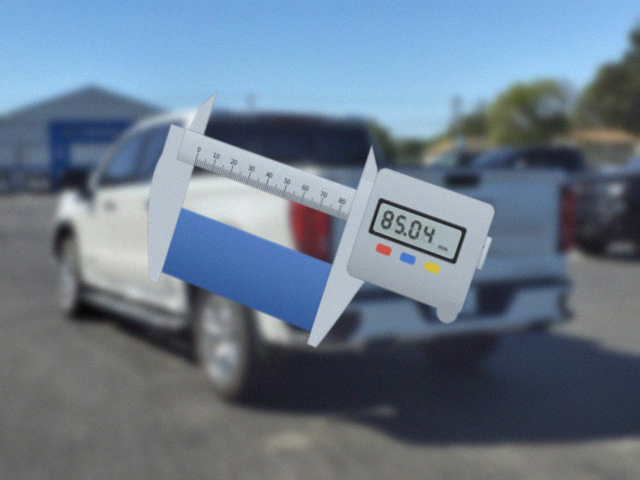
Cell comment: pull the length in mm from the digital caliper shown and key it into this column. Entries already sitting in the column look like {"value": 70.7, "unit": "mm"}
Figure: {"value": 85.04, "unit": "mm"}
